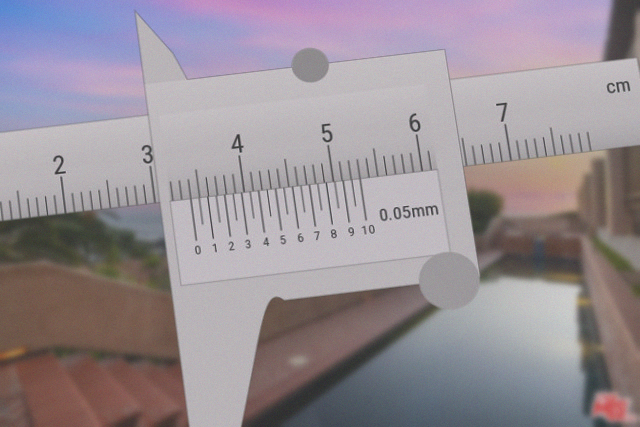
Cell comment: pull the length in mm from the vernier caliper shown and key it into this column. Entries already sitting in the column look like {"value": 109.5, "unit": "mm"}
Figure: {"value": 34.0, "unit": "mm"}
